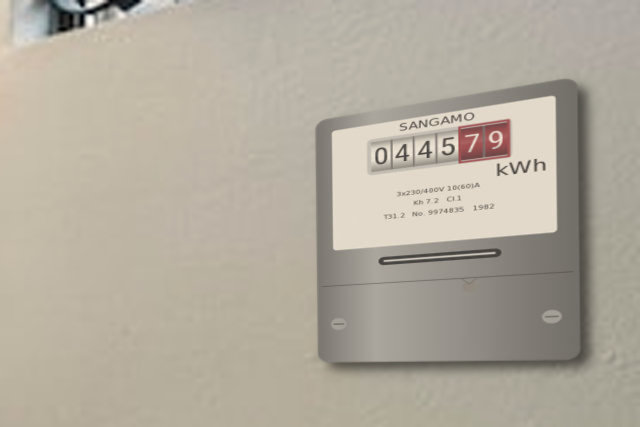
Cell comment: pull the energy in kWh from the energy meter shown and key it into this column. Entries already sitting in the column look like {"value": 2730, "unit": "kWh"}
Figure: {"value": 445.79, "unit": "kWh"}
